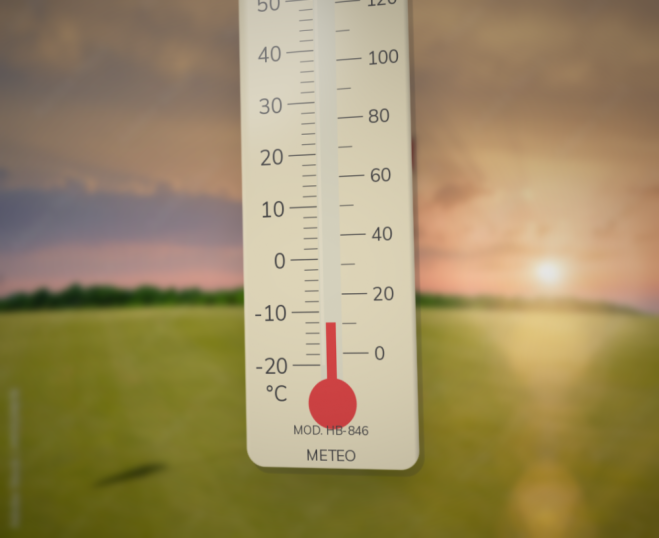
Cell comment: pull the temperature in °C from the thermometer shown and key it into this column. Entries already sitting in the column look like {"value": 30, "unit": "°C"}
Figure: {"value": -12, "unit": "°C"}
